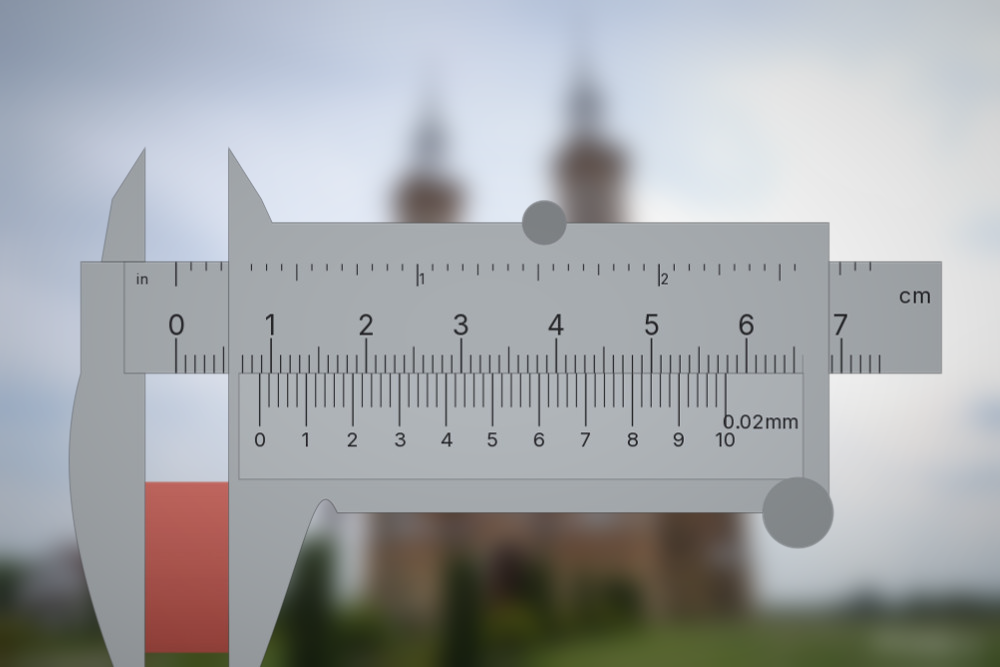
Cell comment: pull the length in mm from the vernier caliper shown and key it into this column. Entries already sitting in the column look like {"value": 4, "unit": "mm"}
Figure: {"value": 8.8, "unit": "mm"}
